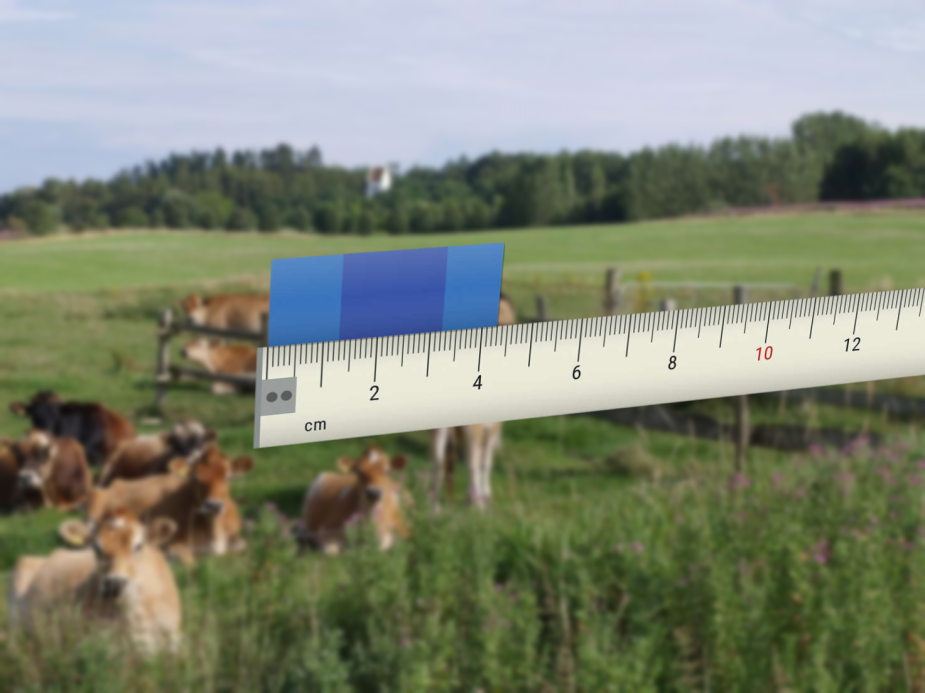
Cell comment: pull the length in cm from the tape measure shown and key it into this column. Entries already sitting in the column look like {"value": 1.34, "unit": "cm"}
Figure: {"value": 4.3, "unit": "cm"}
